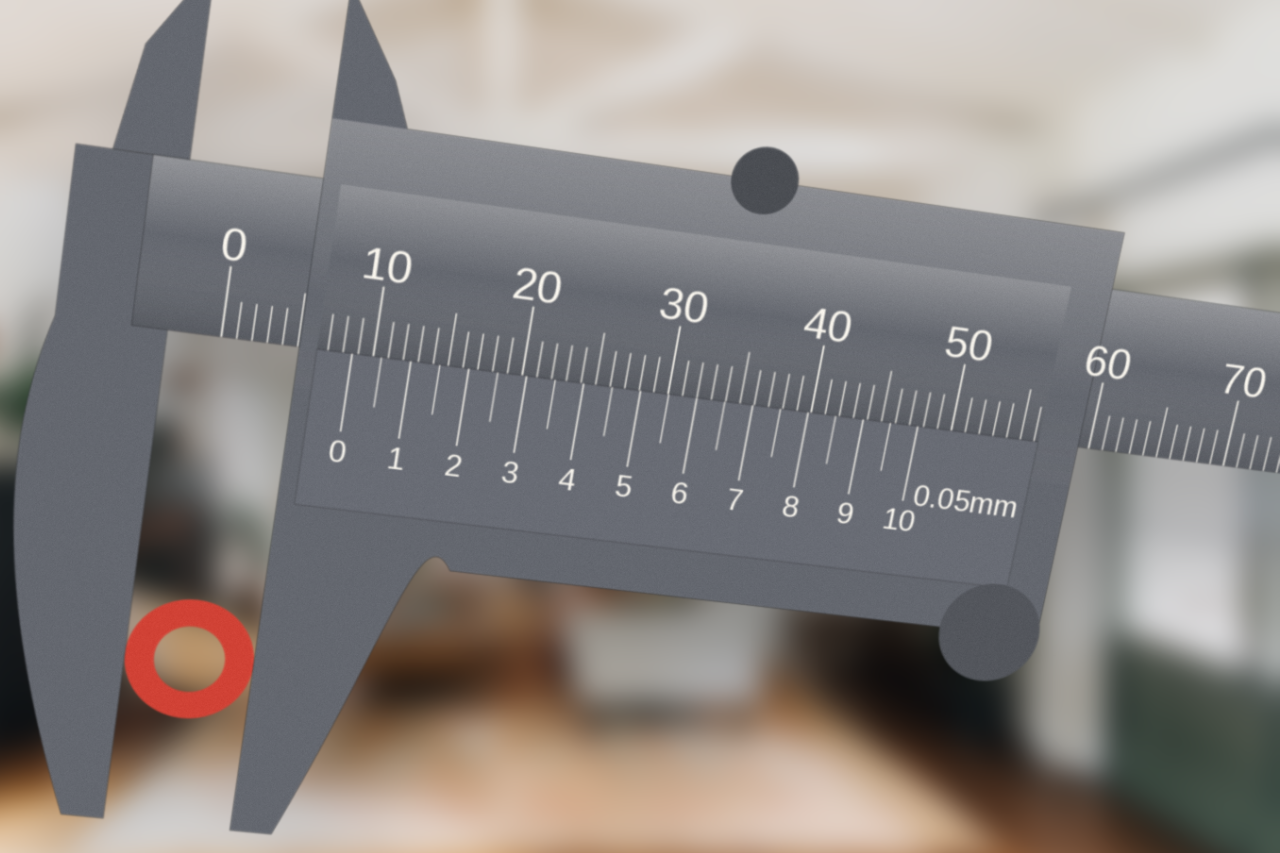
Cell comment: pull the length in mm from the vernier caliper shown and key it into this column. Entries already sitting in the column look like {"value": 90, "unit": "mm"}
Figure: {"value": 8.6, "unit": "mm"}
